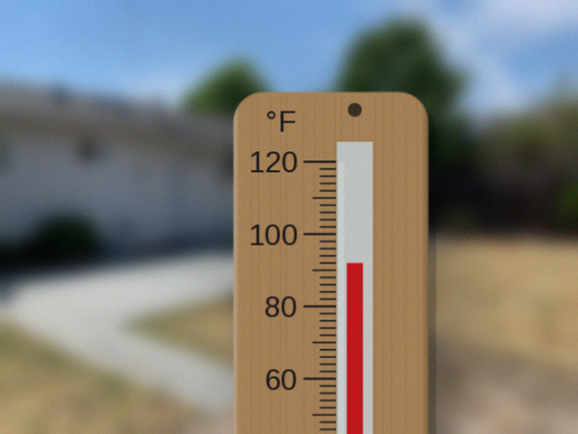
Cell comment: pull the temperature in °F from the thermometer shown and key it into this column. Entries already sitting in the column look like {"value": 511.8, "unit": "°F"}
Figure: {"value": 92, "unit": "°F"}
